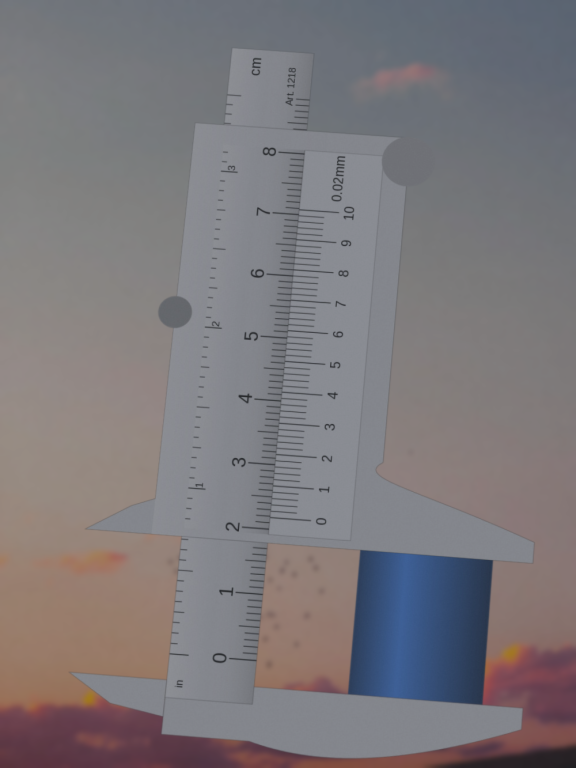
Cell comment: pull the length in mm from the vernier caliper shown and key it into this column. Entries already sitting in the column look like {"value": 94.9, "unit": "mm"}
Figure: {"value": 21.8, "unit": "mm"}
